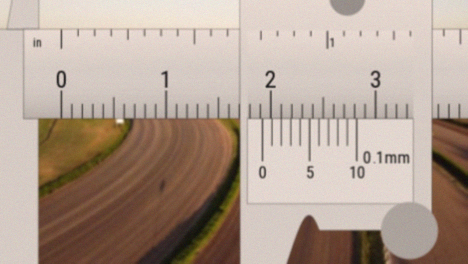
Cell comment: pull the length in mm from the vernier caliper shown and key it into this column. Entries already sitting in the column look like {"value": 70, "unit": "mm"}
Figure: {"value": 19.2, "unit": "mm"}
